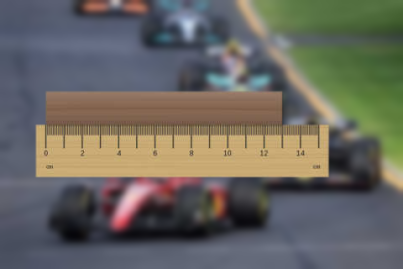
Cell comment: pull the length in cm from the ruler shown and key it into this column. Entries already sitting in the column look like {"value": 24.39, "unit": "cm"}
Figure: {"value": 13, "unit": "cm"}
